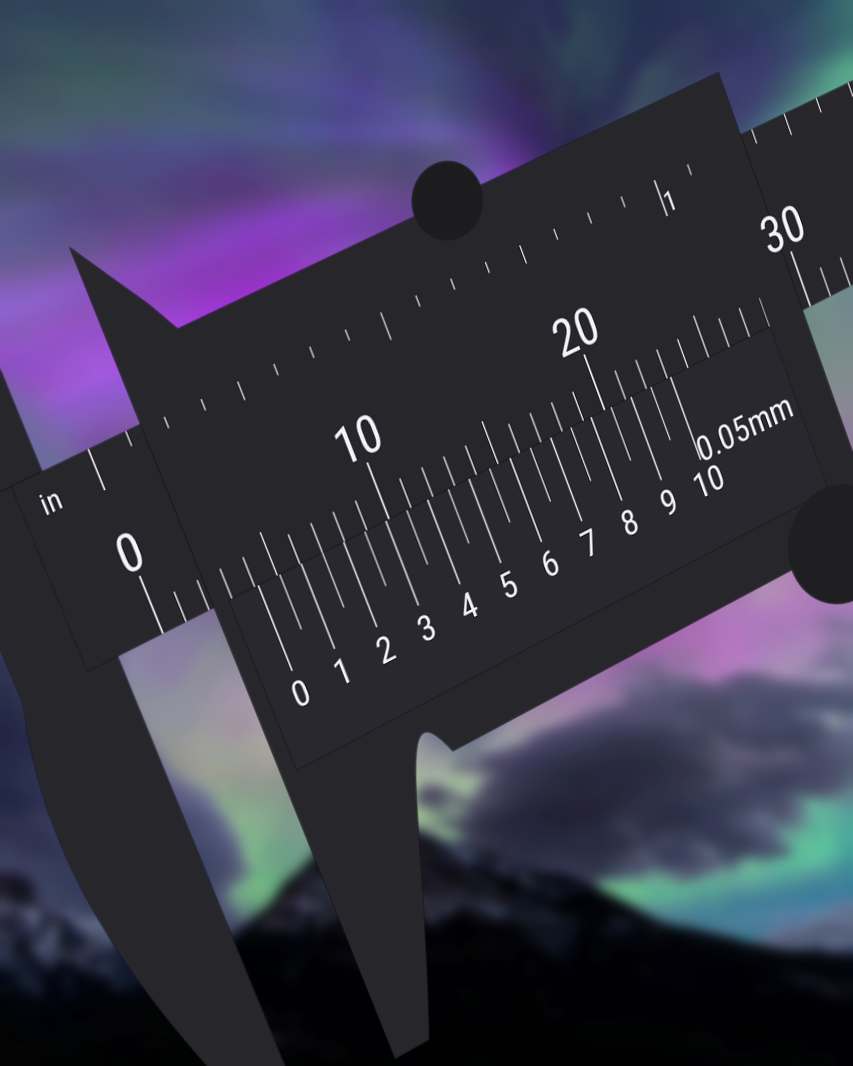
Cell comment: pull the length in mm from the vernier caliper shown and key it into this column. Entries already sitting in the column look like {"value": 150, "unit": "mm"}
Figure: {"value": 4.15, "unit": "mm"}
